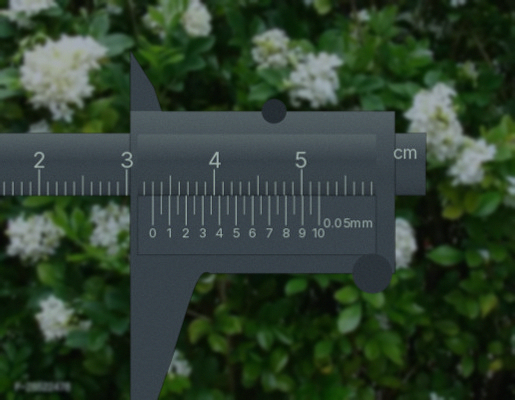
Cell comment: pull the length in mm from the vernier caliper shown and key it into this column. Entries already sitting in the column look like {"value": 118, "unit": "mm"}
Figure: {"value": 33.0, "unit": "mm"}
